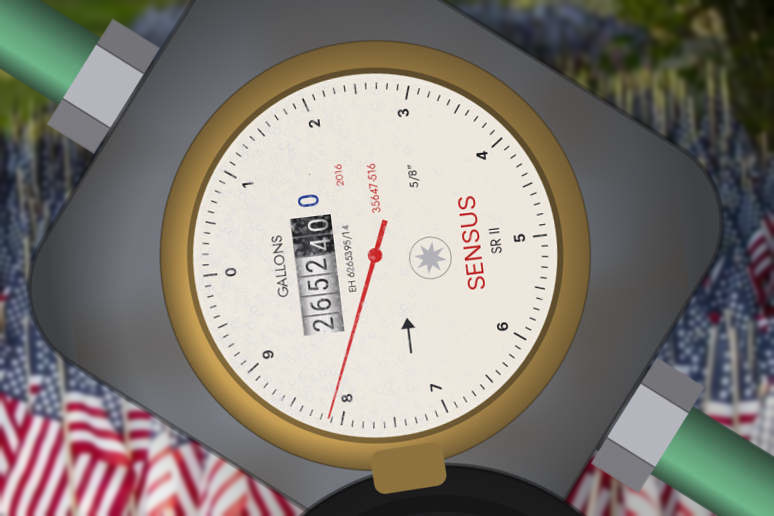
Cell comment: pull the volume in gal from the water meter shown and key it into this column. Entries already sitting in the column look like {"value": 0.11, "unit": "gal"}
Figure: {"value": 2652398.1, "unit": "gal"}
